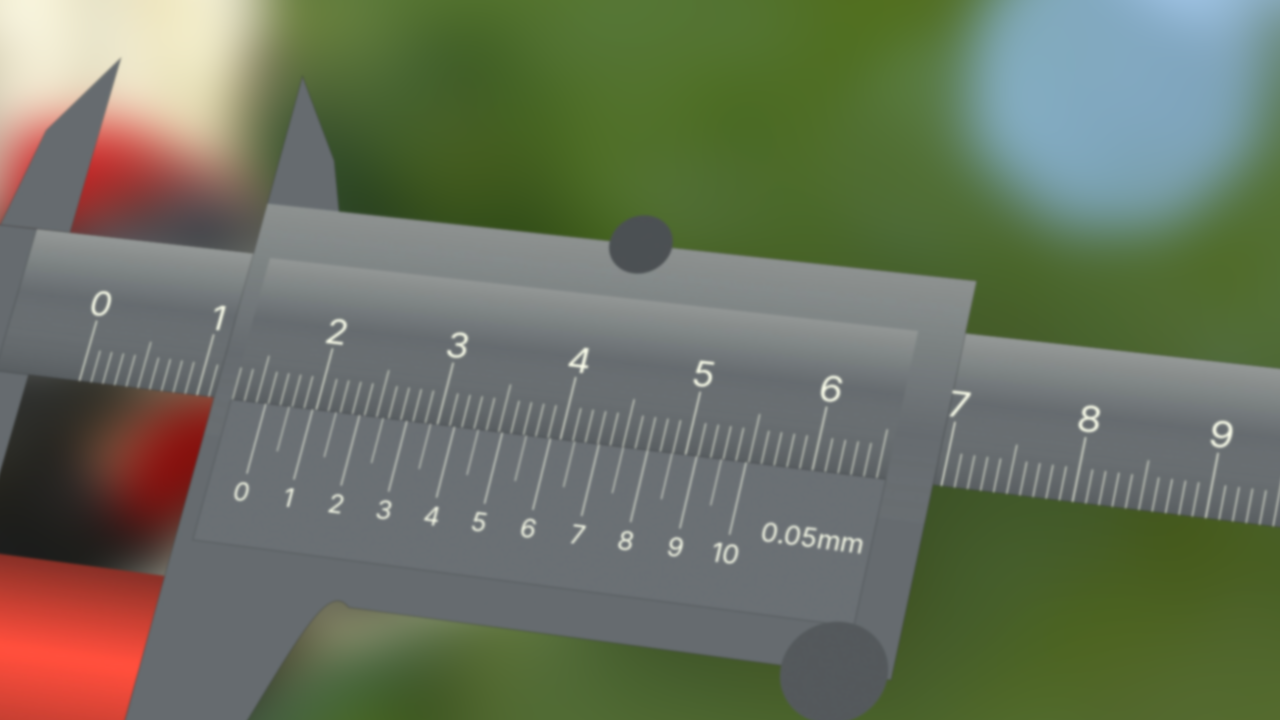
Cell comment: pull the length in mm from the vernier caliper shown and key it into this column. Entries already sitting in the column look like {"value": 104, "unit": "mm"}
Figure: {"value": 15.8, "unit": "mm"}
